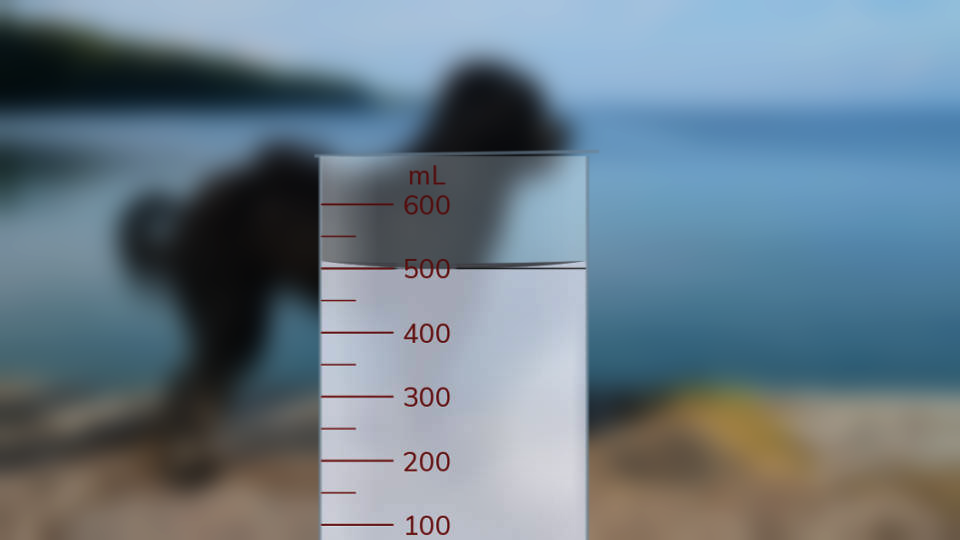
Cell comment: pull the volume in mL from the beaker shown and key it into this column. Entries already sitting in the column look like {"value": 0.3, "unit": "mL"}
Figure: {"value": 500, "unit": "mL"}
